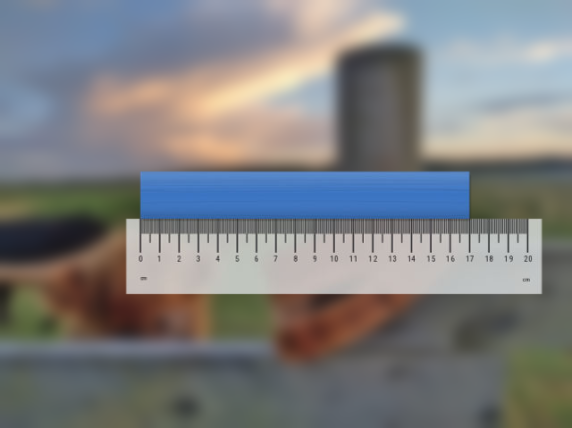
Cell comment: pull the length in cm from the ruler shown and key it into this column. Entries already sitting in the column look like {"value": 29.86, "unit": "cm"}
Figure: {"value": 17, "unit": "cm"}
